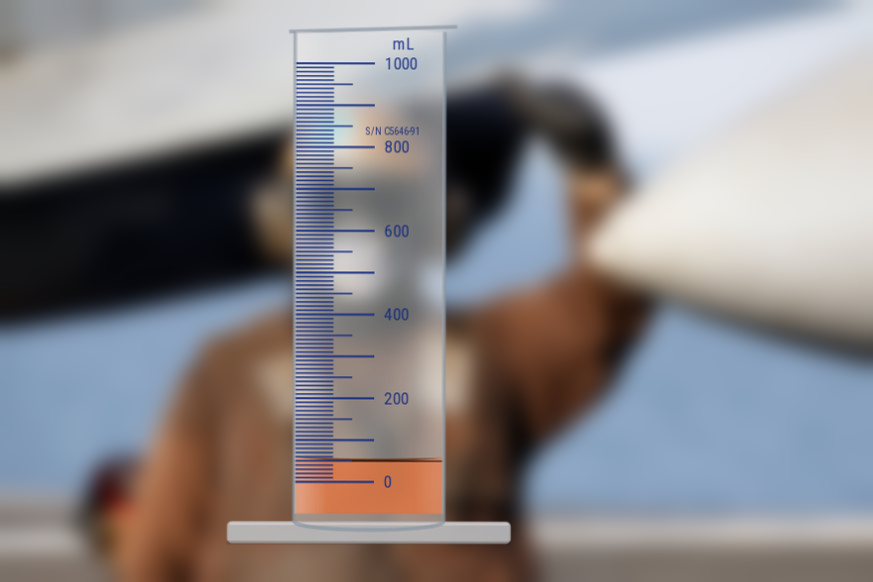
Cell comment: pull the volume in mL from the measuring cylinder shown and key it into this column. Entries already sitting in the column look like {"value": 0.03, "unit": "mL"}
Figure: {"value": 50, "unit": "mL"}
